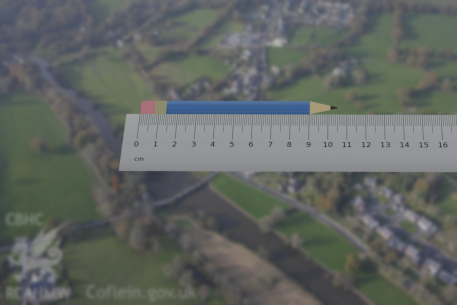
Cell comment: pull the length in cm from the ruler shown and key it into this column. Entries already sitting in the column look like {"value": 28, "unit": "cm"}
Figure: {"value": 10.5, "unit": "cm"}
